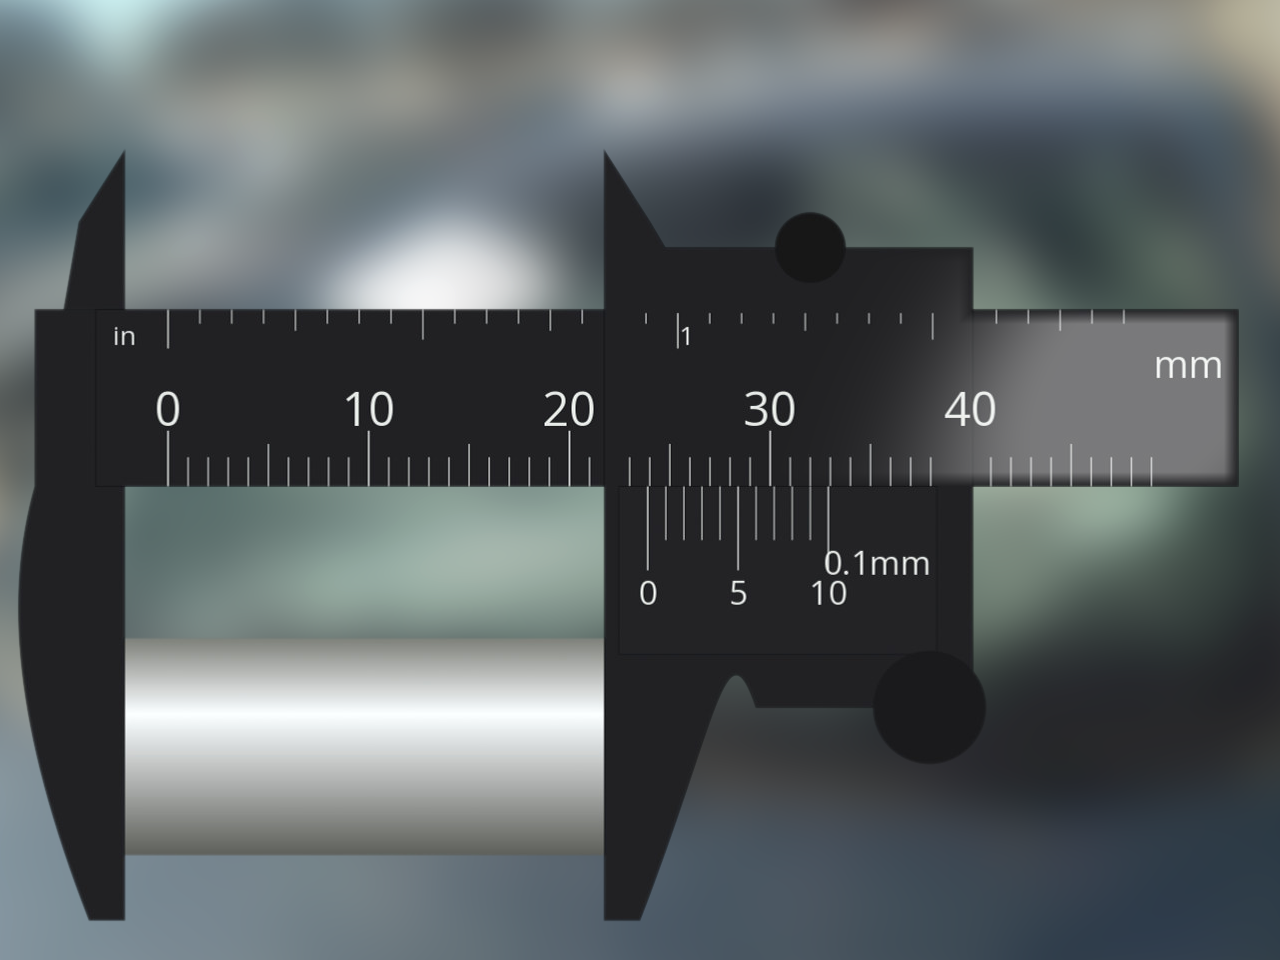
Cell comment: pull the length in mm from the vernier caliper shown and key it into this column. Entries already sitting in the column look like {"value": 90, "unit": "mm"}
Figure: {"value": 23.9, "unit": "mm"}
